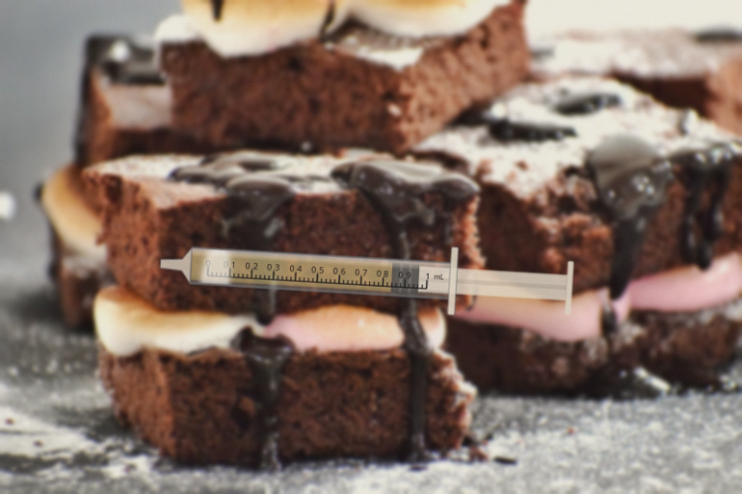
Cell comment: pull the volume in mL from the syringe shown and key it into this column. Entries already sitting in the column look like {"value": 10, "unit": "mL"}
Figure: {"value": 0.84, "unit": "mL"}
